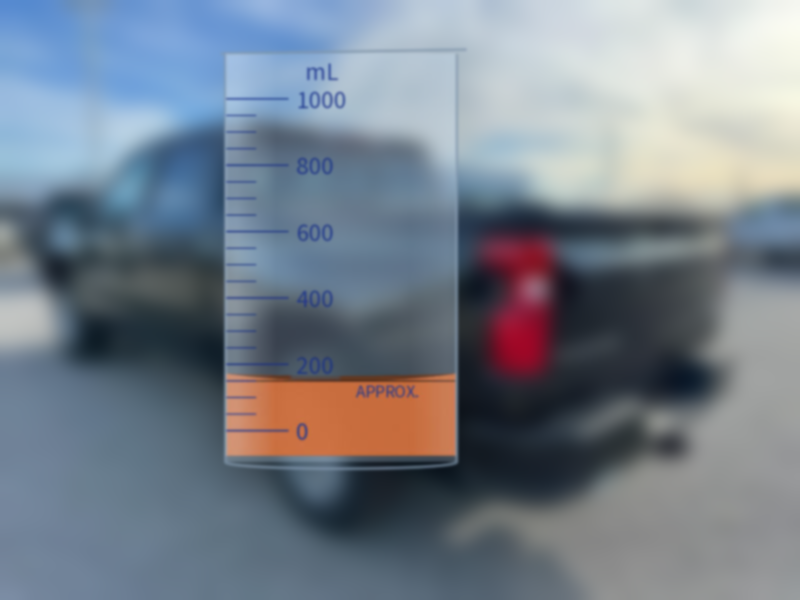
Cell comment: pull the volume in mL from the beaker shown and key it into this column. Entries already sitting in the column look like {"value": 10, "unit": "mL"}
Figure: {"value": 150, "unit": "mL"}
